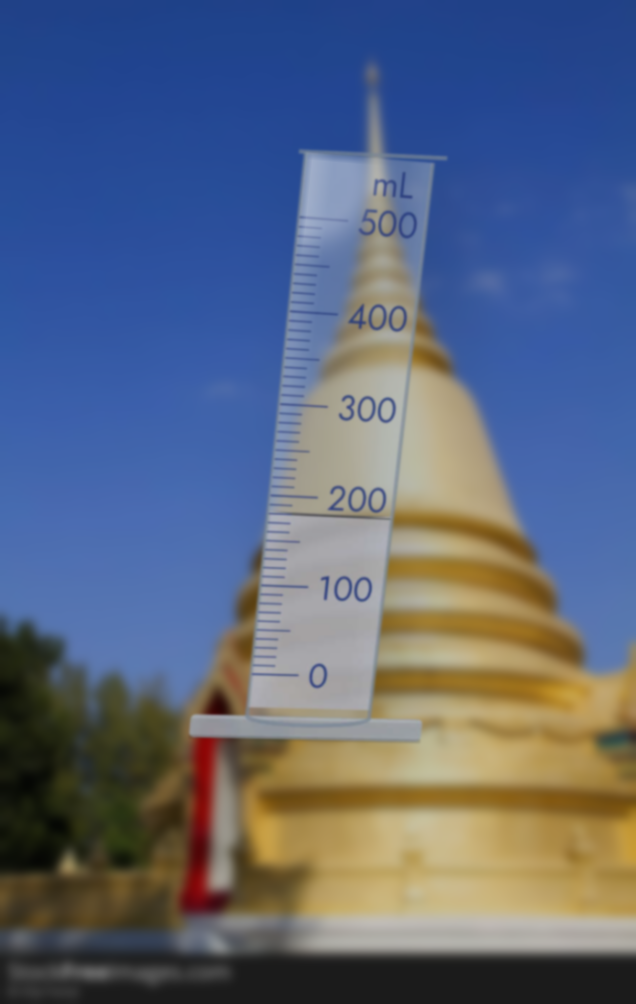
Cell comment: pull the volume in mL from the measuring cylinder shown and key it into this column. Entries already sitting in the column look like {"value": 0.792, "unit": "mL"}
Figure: {"value": 180, "unit": "mL"}
